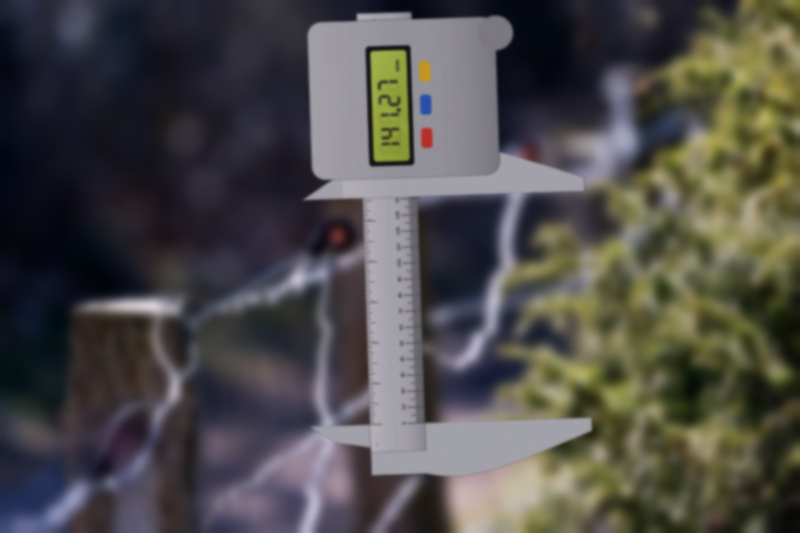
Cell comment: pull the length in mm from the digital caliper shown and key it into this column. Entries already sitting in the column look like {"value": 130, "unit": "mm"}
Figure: {"value": 141.27, "unit": "mm"}
